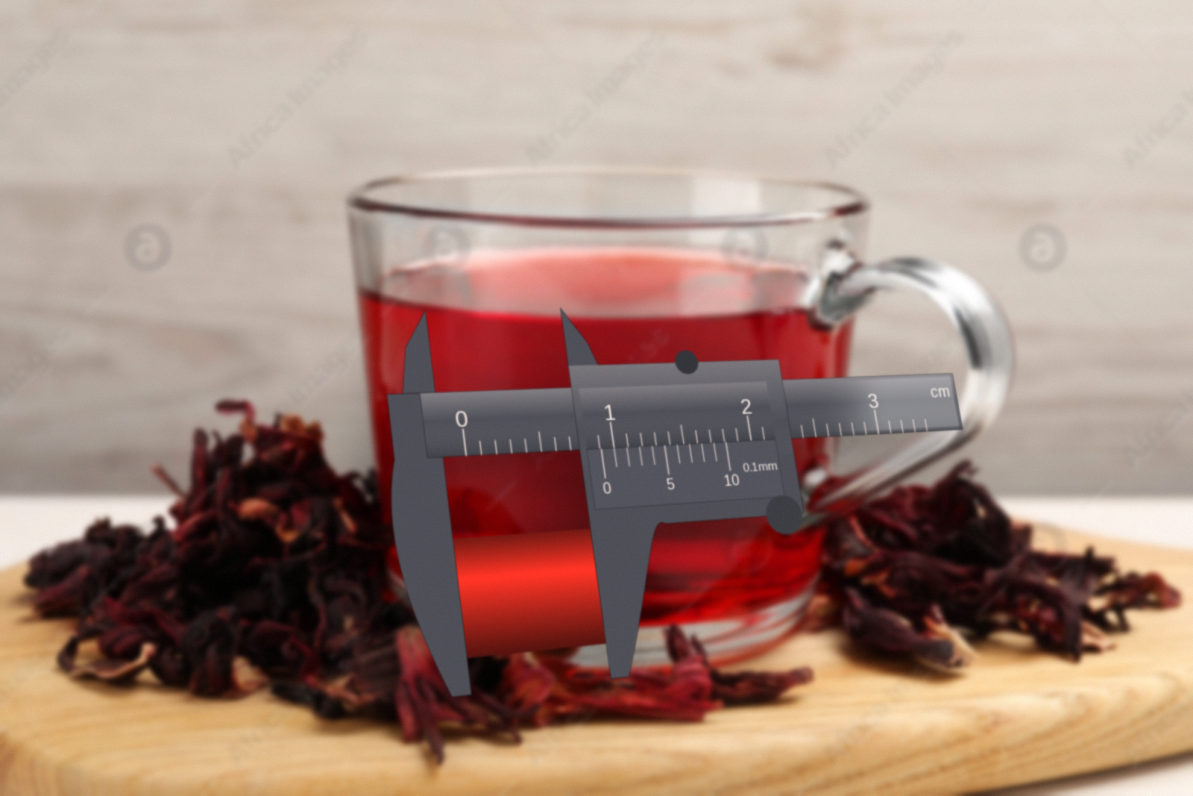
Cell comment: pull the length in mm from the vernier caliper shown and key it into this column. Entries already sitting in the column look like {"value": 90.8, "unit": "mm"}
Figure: {"value": 9.1, "unit": "mm"}
